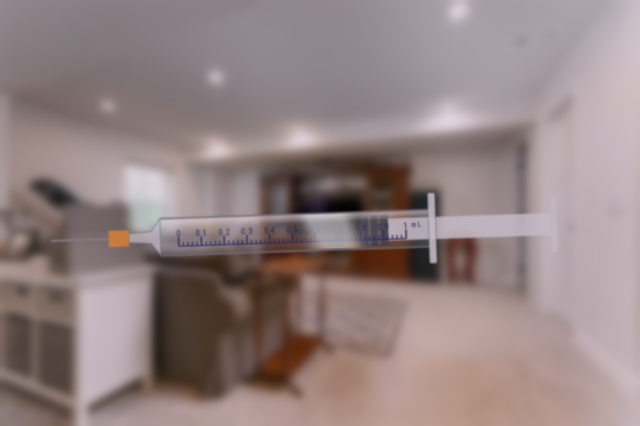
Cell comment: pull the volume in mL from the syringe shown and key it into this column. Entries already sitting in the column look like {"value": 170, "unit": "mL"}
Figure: {"value": 0.8, "unit": "mL"}
